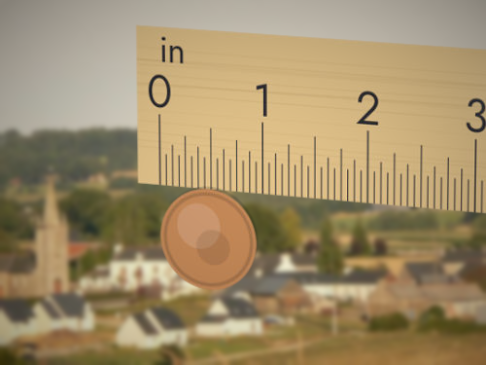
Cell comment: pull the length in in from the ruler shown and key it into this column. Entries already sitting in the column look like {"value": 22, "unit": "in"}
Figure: {"value": 0.9375, "unit": "in"}
